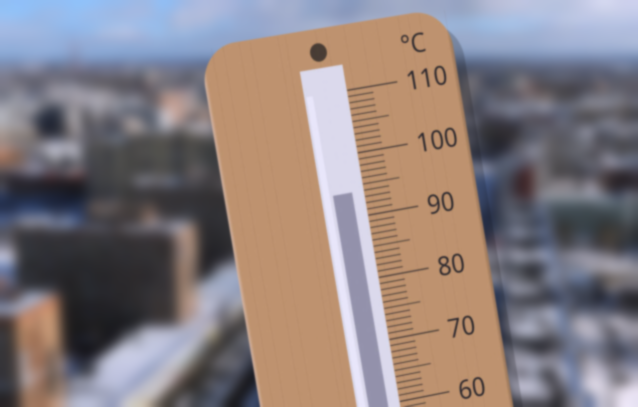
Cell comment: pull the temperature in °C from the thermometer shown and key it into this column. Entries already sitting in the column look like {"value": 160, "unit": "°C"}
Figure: {"value": 94, "unit": "°C"}
